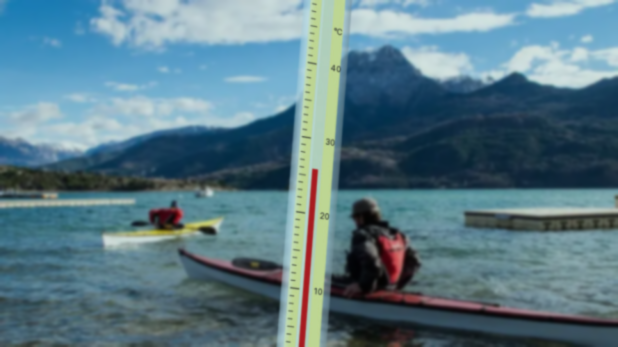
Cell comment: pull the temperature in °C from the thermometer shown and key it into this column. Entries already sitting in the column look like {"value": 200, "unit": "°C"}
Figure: {"value": 26, "unit": "°C"}
